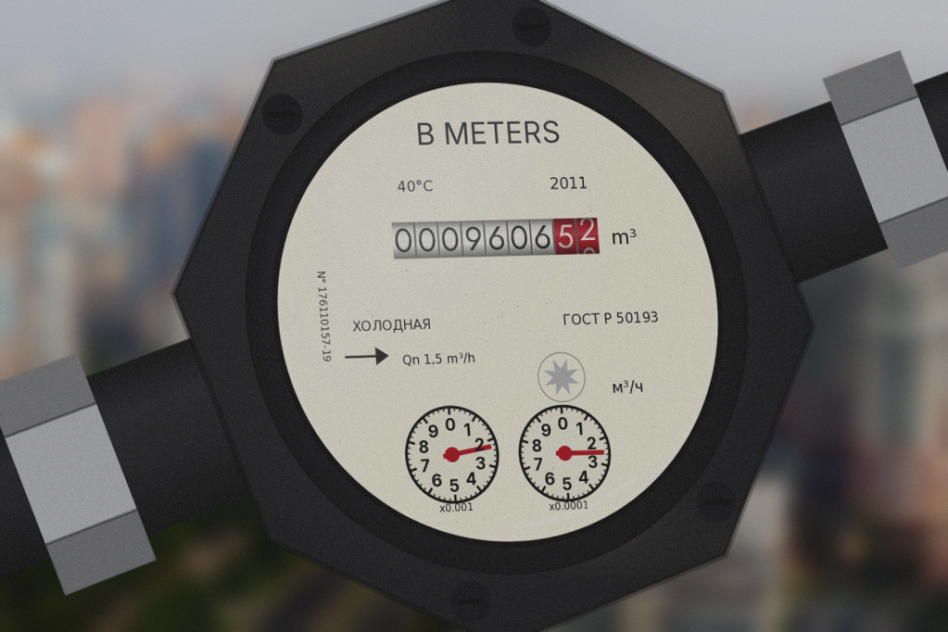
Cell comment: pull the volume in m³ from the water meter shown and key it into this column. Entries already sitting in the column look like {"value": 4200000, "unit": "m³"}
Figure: {"value": 9606.5222, "unit": "m³"}
